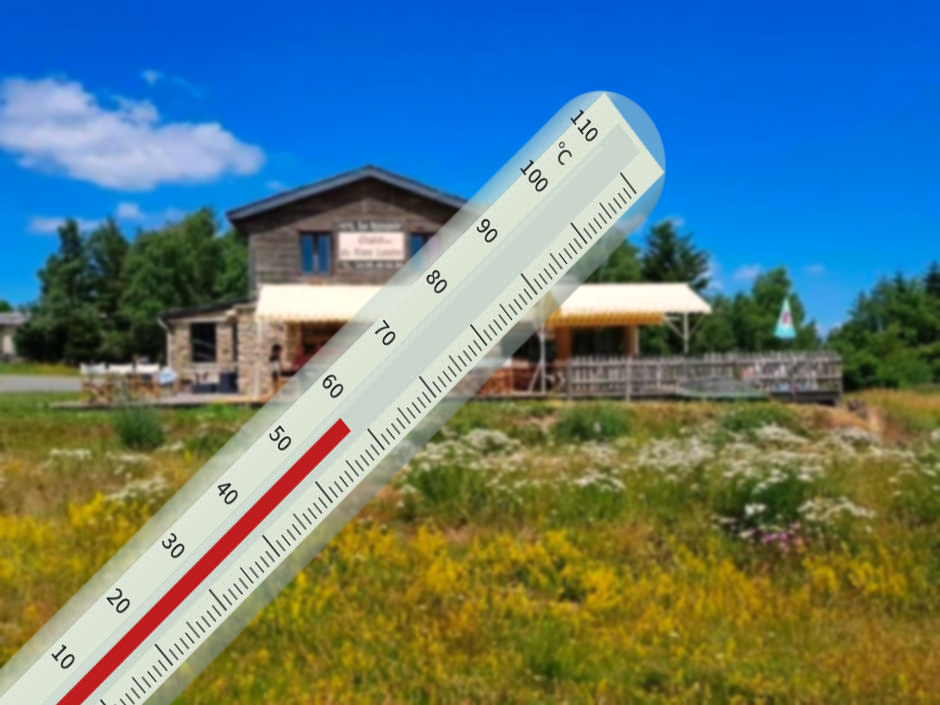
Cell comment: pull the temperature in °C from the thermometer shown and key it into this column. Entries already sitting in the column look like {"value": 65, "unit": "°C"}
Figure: {"value": 58, "unit": "°C"}
